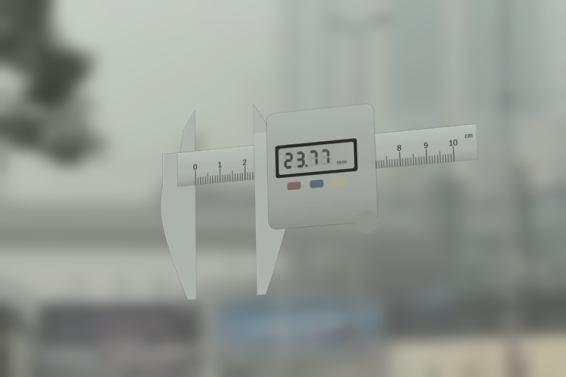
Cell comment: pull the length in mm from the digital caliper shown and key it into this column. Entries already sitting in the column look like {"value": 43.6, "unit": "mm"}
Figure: {"value": 23.77, "unit": "mm"}
